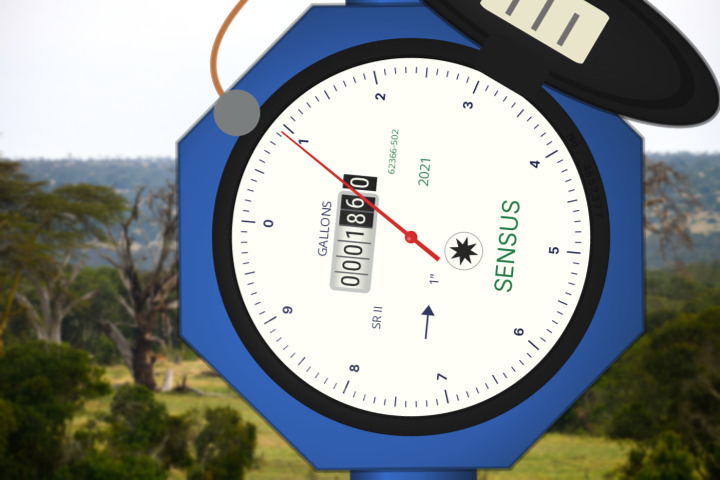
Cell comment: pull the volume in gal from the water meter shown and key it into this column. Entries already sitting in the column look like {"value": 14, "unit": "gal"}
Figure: {"value": 1860.9, "unit": "gal"}
